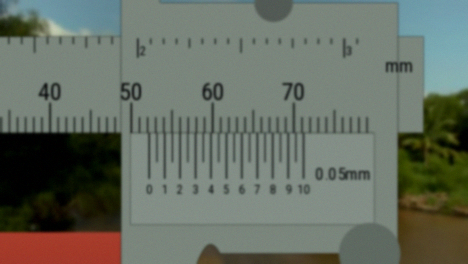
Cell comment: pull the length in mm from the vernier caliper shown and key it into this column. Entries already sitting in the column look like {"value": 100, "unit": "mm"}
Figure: {"value": 52.2, "unit": "mm"}
